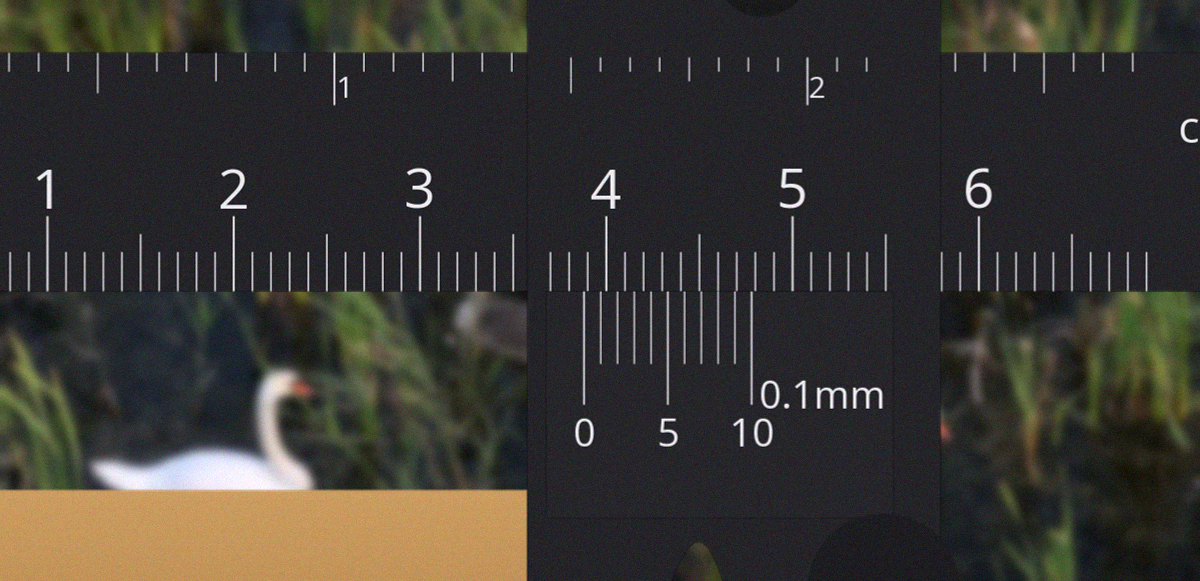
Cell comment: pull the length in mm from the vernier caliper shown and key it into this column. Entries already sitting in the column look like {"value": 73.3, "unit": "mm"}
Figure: {"value": 38.8, "unit": "mm"}
